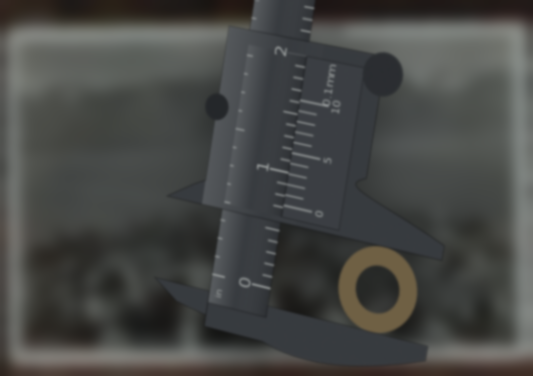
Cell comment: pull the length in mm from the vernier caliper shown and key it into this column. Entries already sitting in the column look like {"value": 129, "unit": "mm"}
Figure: {"value": 7.2, "unit": "mm"}
